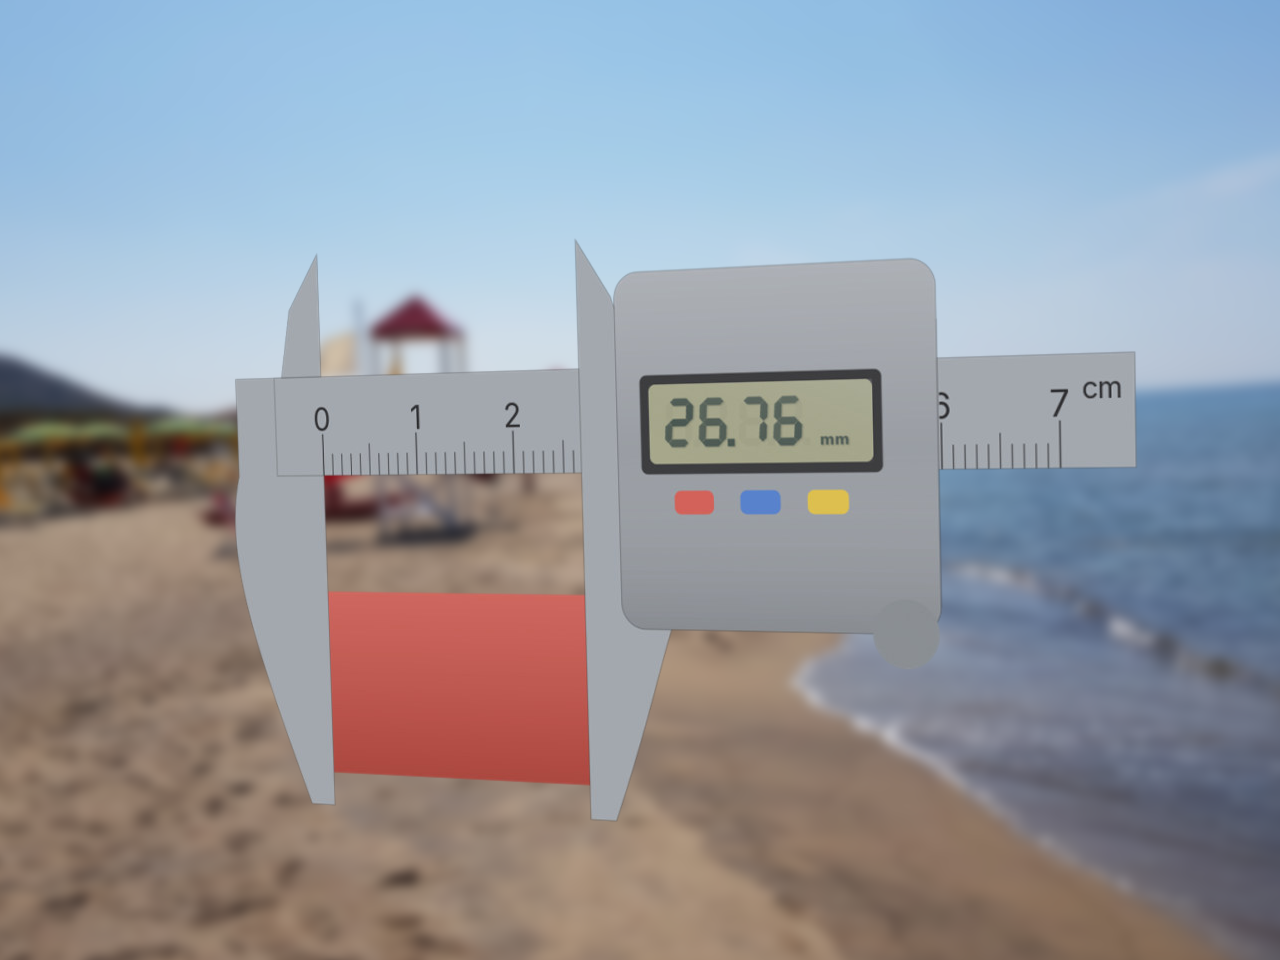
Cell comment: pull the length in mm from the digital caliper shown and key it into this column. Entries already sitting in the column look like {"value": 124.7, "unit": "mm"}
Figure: {"value": 26.76, "unit": "mm"}
